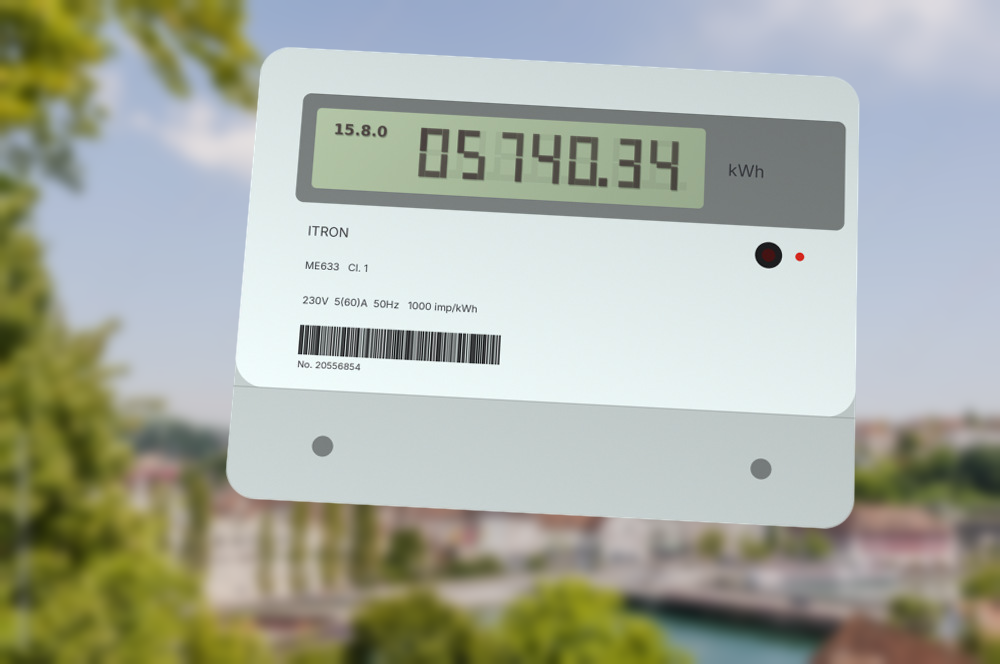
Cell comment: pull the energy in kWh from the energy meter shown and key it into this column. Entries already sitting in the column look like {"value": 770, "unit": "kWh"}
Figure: {"value": 5740.34, "unit": "kWh"}
